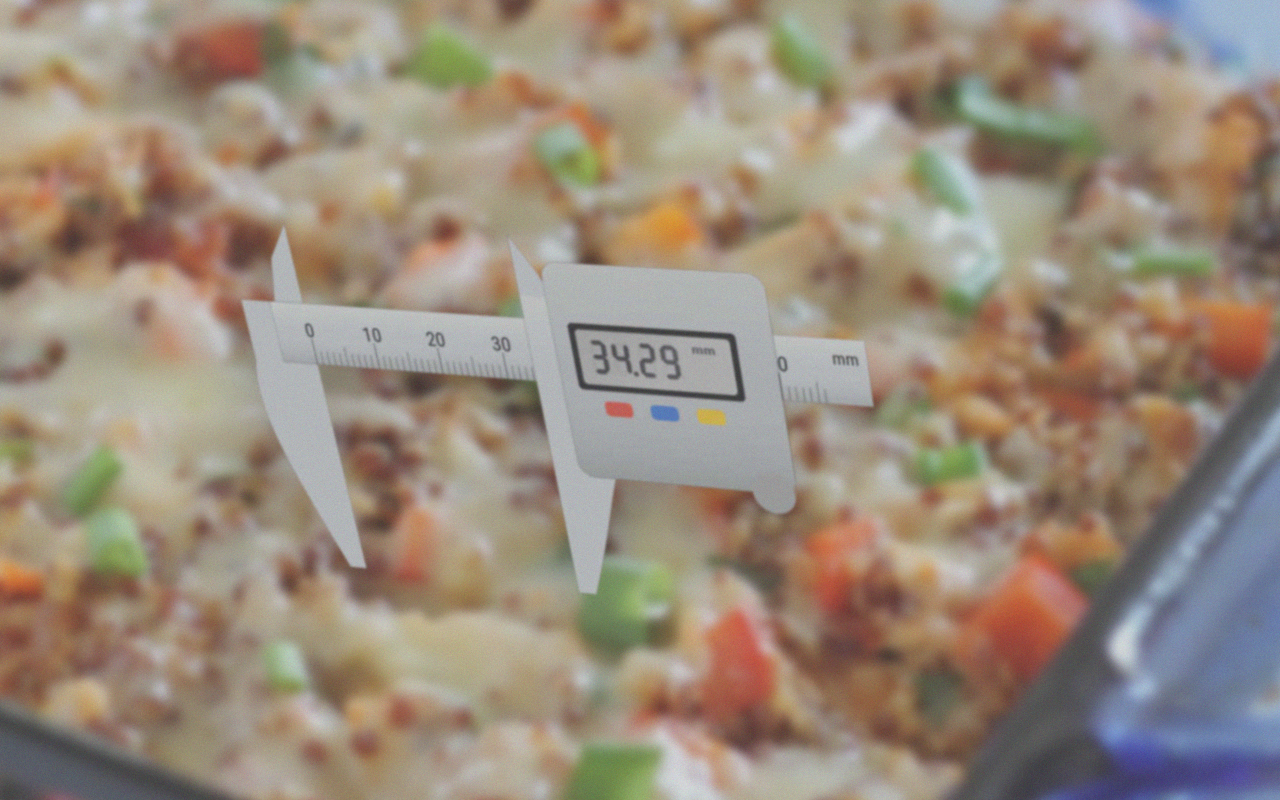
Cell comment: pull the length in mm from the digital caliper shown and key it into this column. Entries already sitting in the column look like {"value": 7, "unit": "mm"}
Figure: {"value": 34.29, "unit": "mm"}
